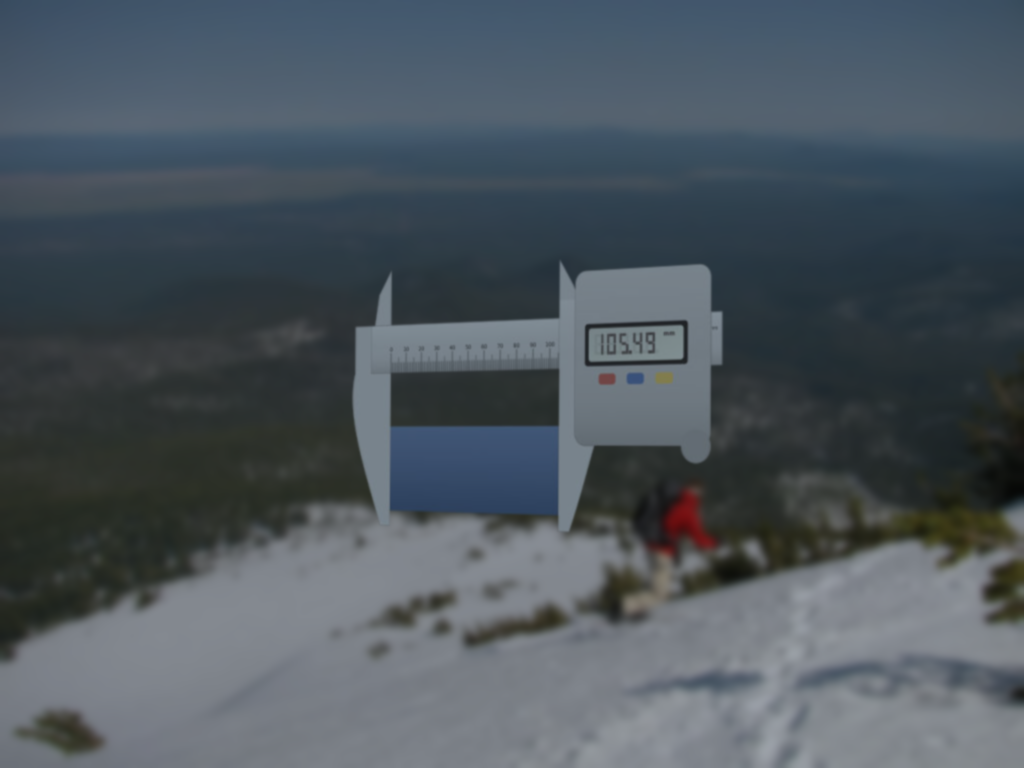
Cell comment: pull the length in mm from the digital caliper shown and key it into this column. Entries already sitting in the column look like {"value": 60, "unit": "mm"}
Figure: {"value": 105.49, "unit": "mm"}
